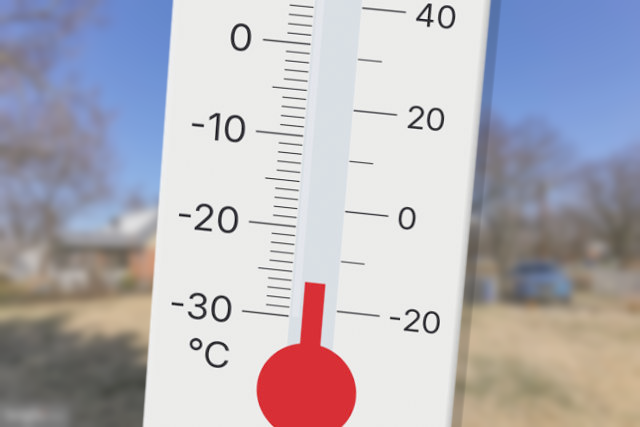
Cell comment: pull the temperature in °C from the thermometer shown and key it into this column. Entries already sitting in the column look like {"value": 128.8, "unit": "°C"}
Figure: {"value": -26, "unit": "°C"}
